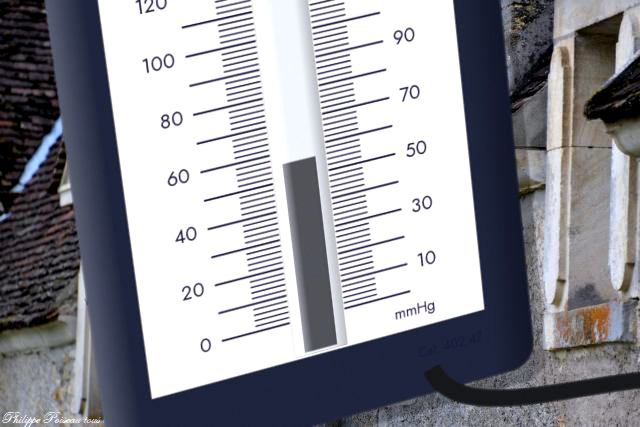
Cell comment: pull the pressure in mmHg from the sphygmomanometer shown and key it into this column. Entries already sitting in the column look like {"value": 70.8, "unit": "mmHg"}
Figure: {"value": 56, "unit": "mmHg"}
